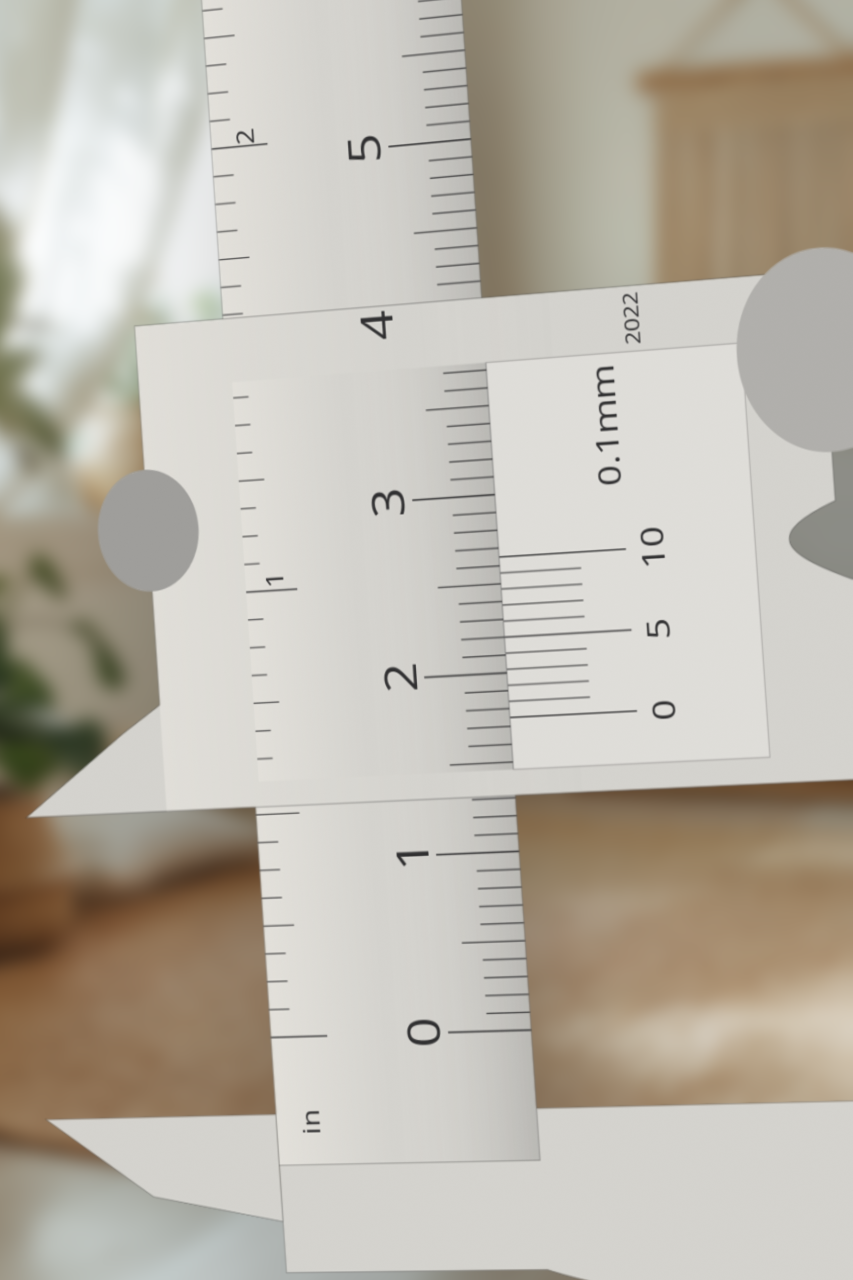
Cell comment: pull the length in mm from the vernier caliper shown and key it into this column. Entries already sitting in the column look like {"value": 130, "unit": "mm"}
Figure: {"value": 17.5, "unit": "mm"}
